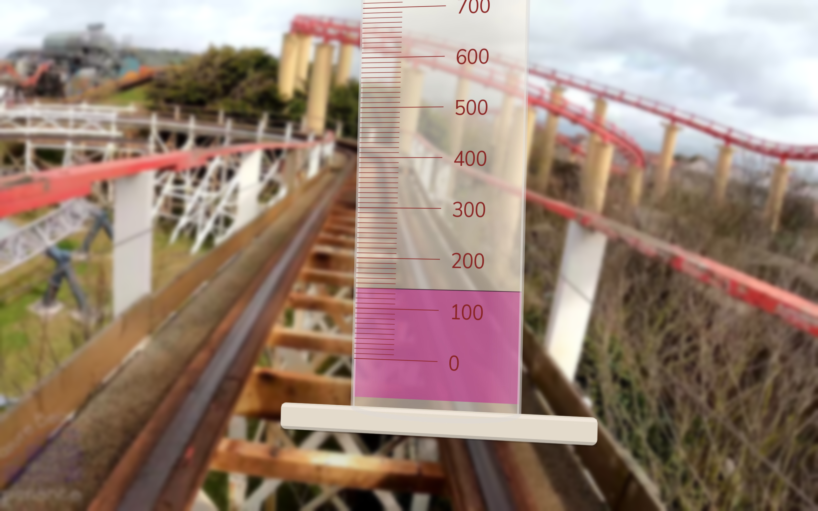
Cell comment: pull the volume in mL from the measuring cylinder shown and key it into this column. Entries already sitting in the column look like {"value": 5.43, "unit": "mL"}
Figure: {"value": 140, "unit": "mL"}
